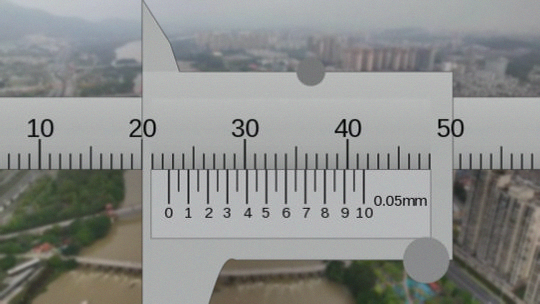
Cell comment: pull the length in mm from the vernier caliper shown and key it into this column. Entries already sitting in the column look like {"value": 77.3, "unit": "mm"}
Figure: {"value": 22.6, "unit": "mm"}
